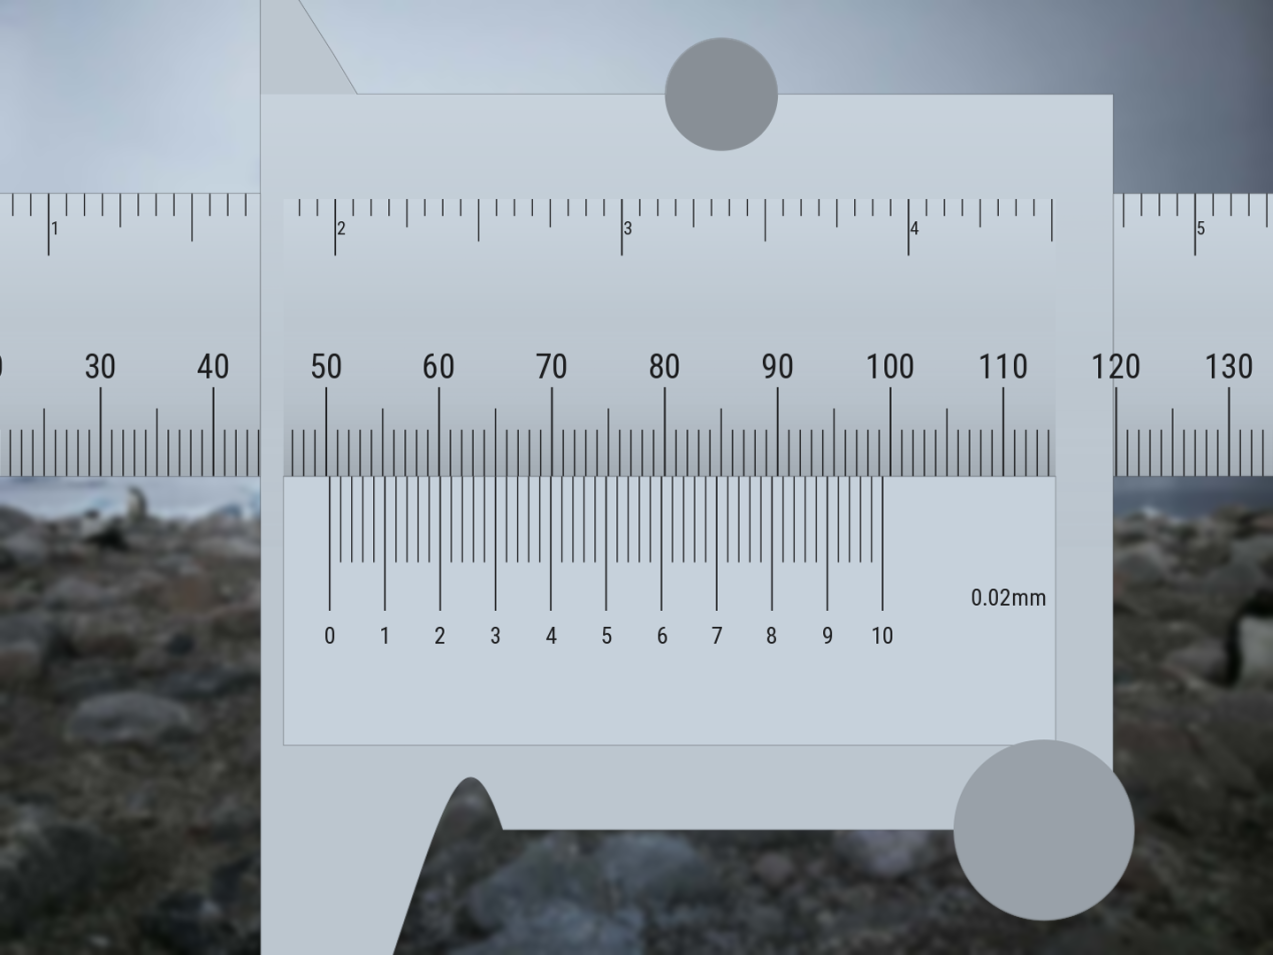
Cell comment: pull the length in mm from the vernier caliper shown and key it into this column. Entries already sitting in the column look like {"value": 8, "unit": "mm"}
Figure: {"value": 50.3, "unit": "mm"}
